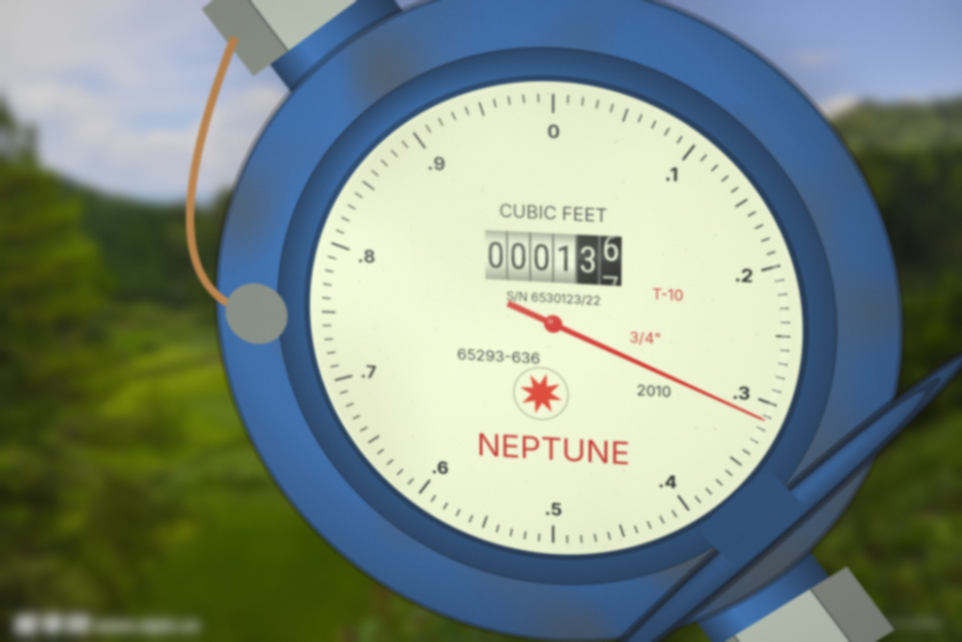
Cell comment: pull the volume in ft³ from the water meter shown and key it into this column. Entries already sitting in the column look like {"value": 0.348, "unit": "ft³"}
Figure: {"value": 136.31, "unit": "ft³"}
